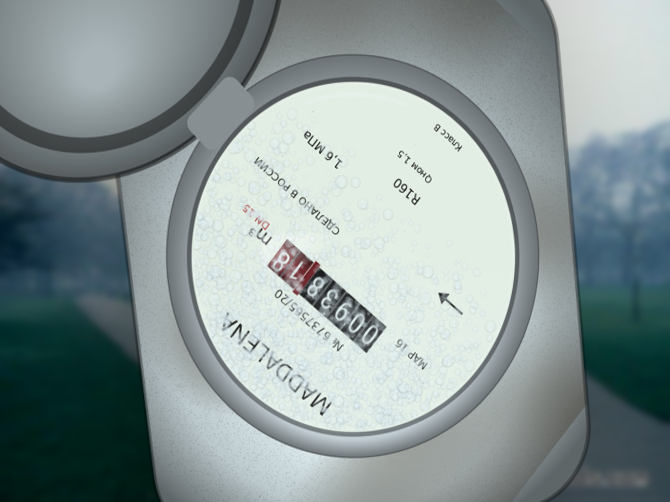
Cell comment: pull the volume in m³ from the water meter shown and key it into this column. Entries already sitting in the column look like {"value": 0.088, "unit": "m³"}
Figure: {"value": 938.18, "unit": "m³"}
